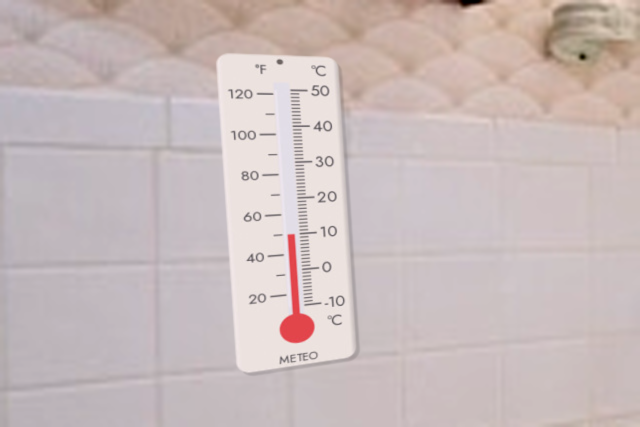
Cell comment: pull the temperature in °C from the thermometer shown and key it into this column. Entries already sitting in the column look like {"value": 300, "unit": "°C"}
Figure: {"value": 10, "unit": "°C"}
